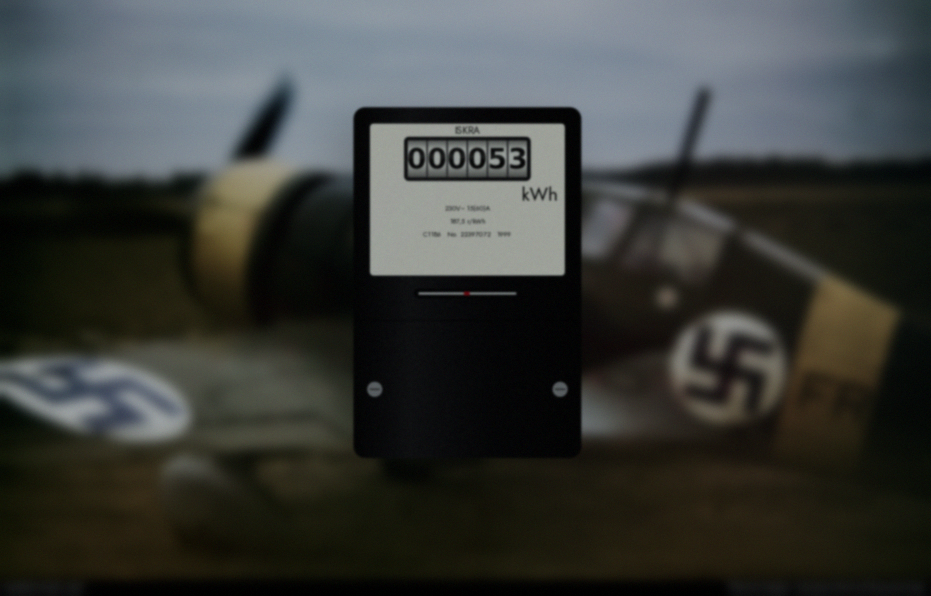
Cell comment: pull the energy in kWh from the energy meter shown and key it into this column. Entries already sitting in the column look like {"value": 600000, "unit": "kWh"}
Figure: {"value": 53, "unit": "kWh"}
